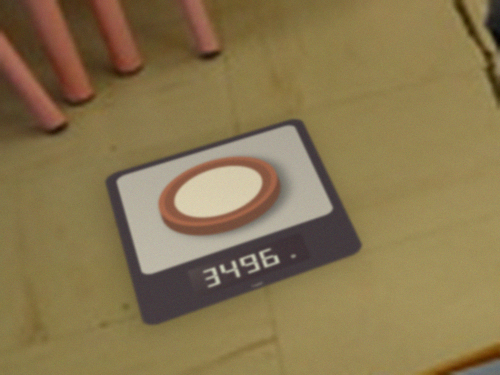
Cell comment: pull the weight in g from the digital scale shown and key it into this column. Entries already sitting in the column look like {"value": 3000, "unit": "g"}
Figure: {"value": 3496, "unit": "g"}
